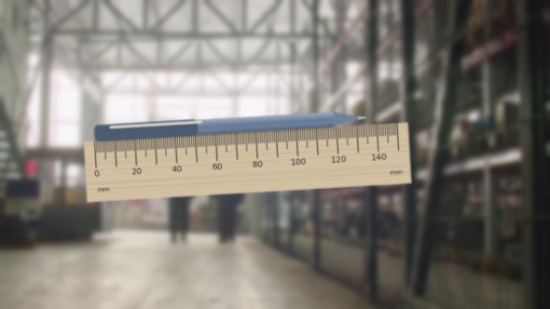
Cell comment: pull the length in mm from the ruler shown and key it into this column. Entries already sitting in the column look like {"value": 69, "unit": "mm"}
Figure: {"value": 135, "unit": "mm"}
